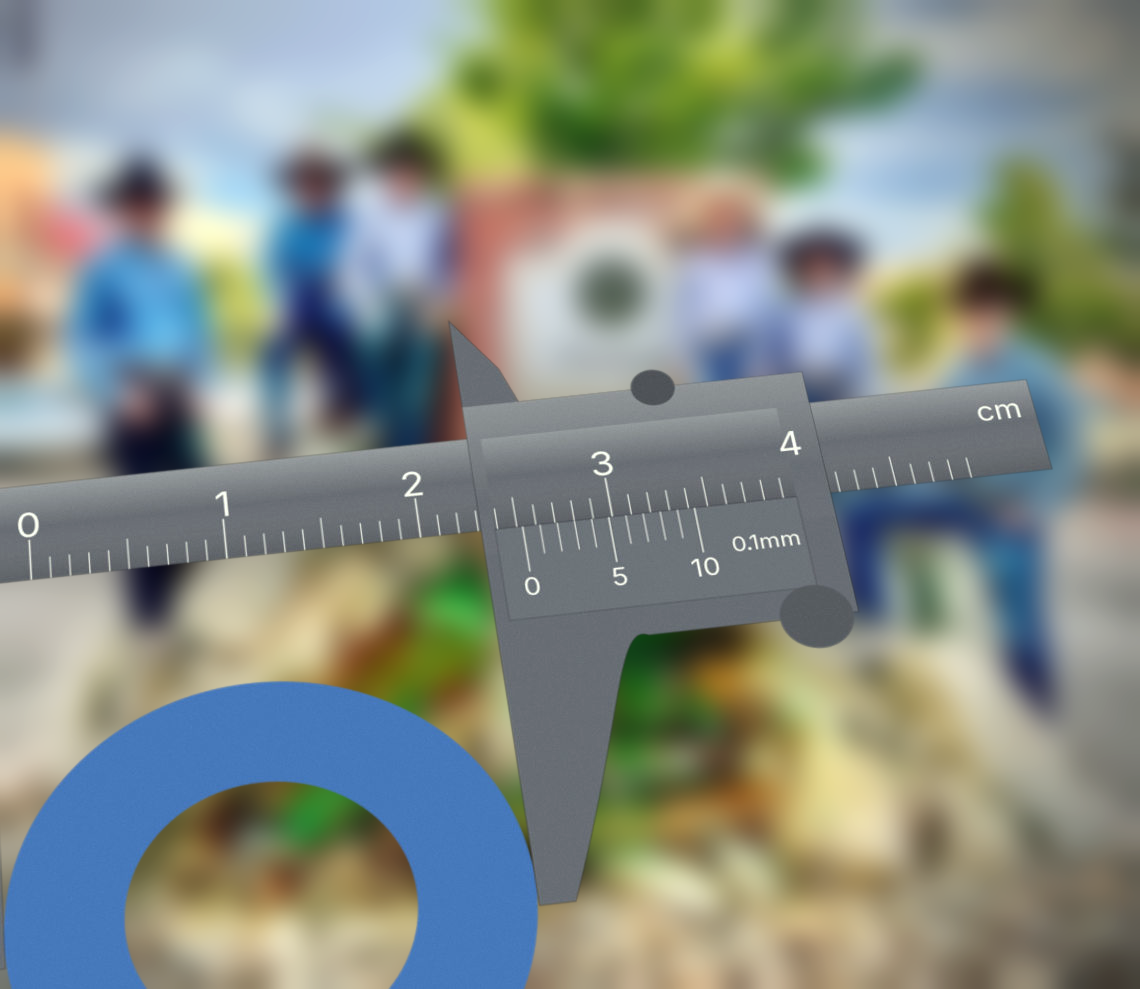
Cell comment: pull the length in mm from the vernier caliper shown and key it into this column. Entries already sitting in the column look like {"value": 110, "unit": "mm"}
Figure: {"value": 25.3, "unit": "mm"}
